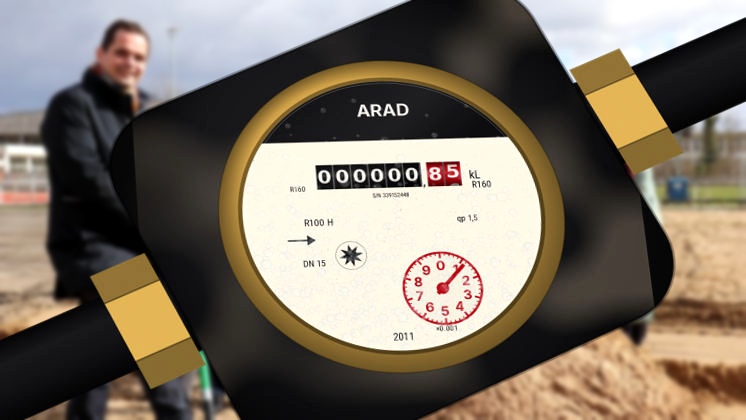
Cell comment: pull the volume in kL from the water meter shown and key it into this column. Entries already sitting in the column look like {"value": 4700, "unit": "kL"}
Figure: {"value": 0.851, "unit": "kL"}
